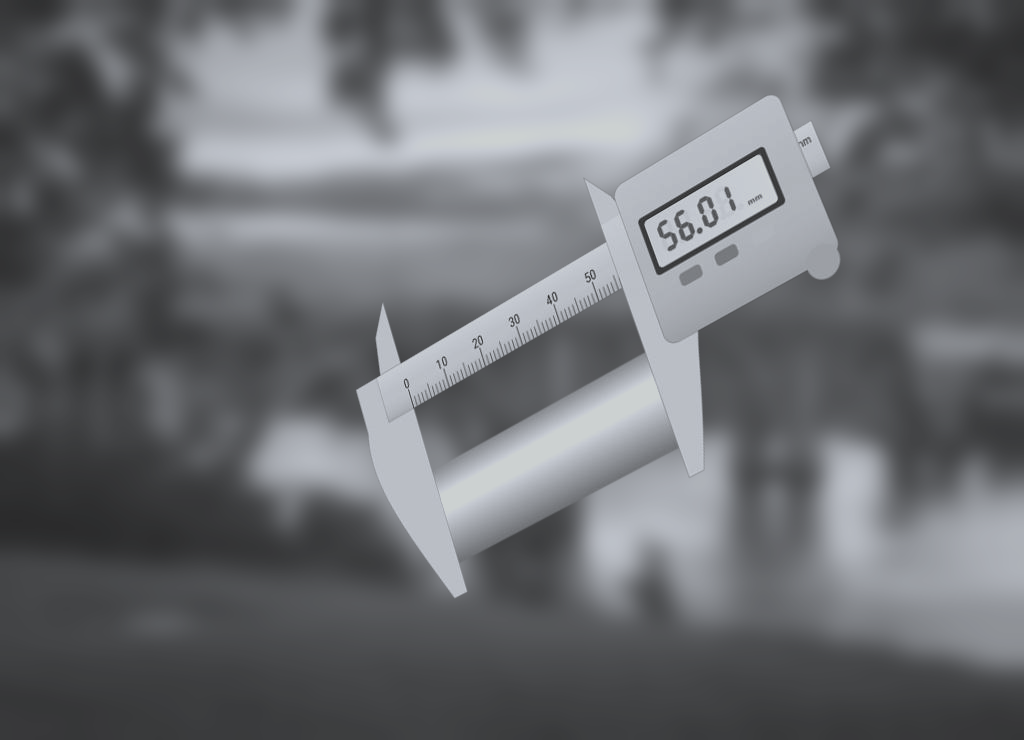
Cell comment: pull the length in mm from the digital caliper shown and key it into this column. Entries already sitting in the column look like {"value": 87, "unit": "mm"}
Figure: {"value": 56.01, "unit": "mm"}
